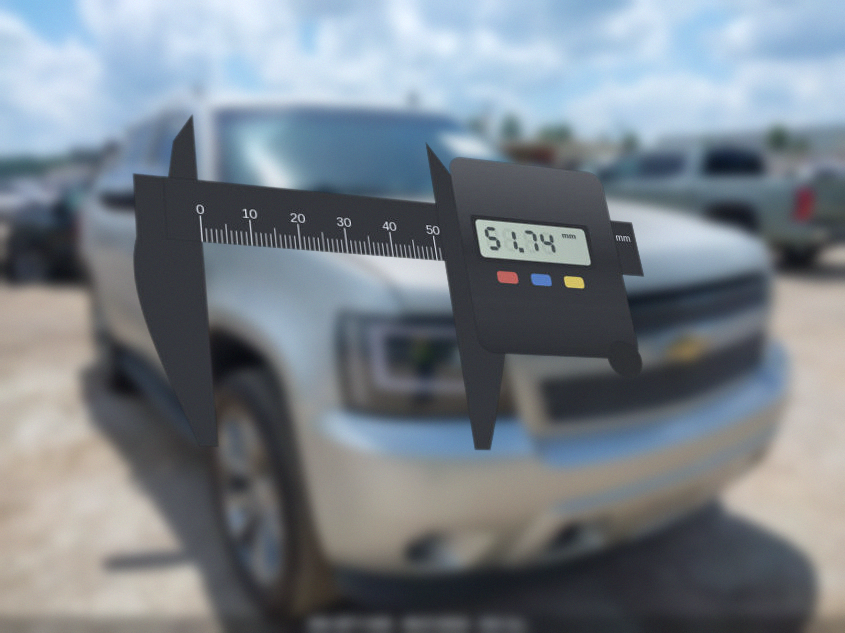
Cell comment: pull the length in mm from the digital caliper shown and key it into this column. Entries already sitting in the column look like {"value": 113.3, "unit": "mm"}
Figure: {"value": 51.74, "unit": "mm"}
